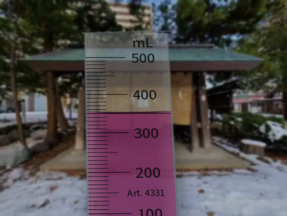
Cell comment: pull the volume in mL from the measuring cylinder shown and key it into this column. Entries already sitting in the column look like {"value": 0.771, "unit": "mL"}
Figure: {"value": 350, "unit": "mL"}
